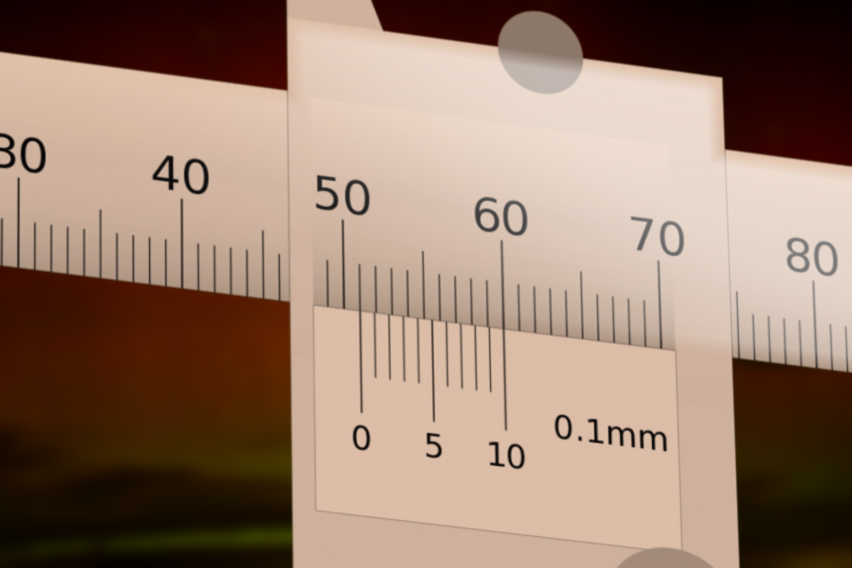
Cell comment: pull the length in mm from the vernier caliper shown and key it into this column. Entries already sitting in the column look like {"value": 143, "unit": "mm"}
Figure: {"value": 51.0, "unit": "mm"}
